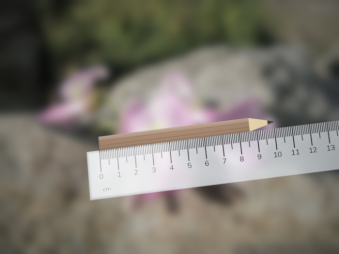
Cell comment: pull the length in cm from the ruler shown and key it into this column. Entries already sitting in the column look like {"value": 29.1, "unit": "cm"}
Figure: {"value": 10, "unit": "cm"}
